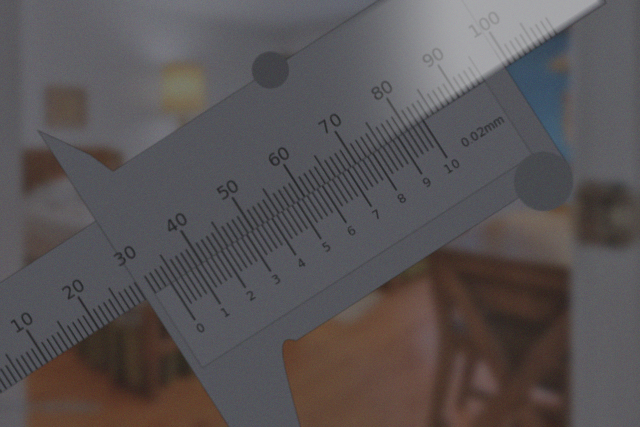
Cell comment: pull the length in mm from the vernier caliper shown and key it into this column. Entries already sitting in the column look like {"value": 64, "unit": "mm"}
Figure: {"value": 34.0, "unit": "mm"}
